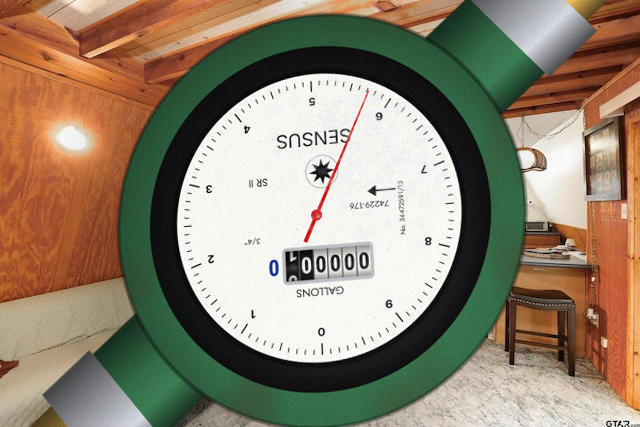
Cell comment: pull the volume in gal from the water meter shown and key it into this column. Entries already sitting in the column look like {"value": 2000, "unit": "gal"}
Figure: {"value": 5.7, "unit": "gal"}
